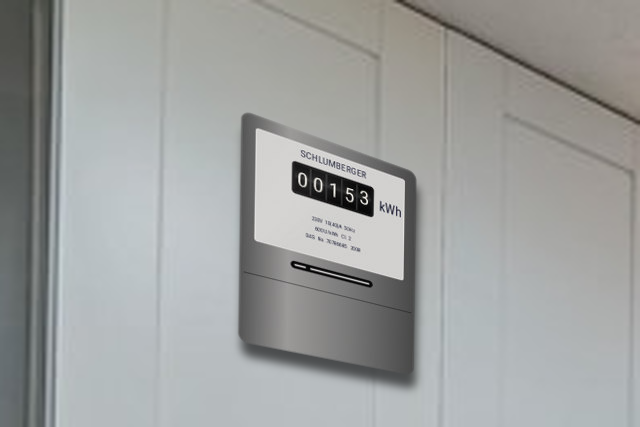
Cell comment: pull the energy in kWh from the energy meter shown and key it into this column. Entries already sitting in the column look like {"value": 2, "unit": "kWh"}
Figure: {"value": 153, "unit": "kWh"}
